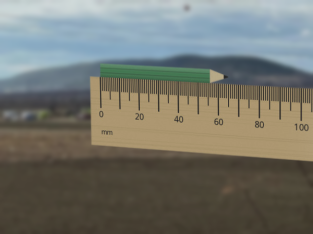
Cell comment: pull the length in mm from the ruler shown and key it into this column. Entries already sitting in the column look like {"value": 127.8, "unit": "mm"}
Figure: {"value": 65, "unit": "mm"}
